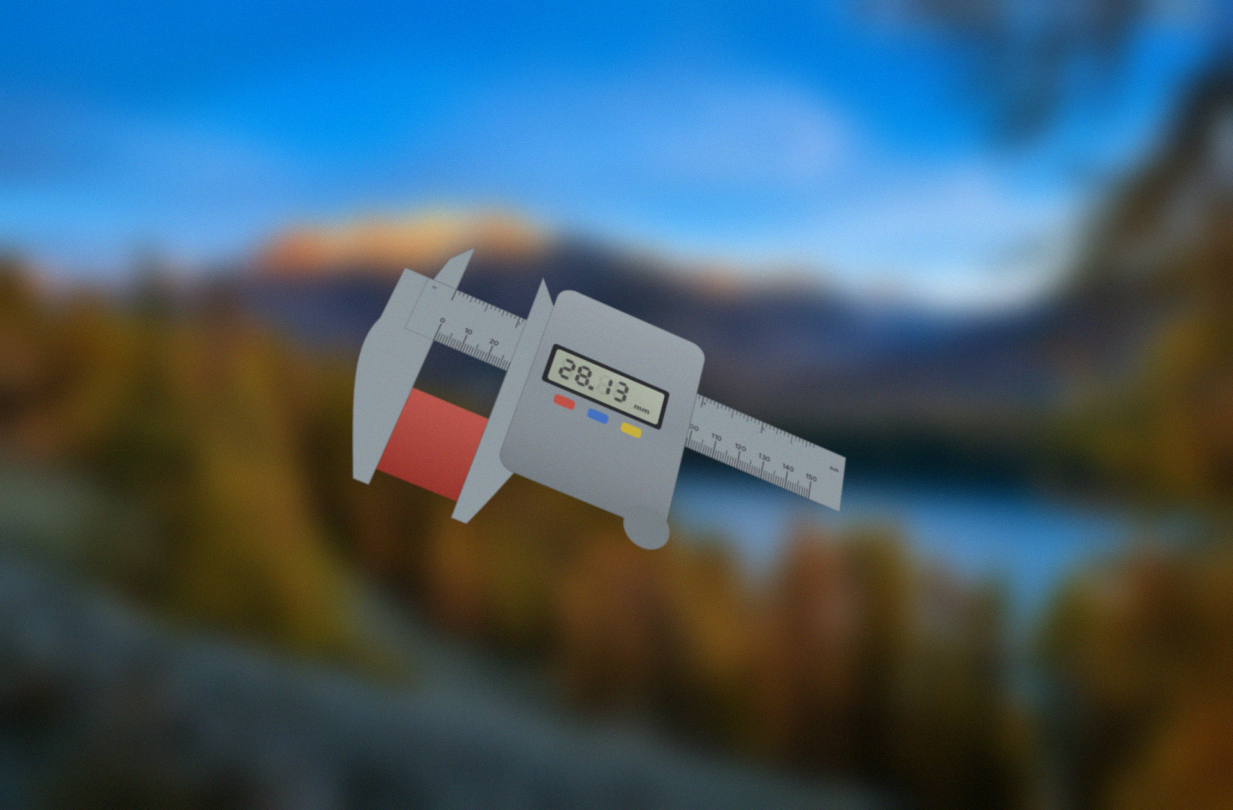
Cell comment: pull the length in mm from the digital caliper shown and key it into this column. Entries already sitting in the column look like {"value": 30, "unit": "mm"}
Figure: {"value": 28.13, "unit": "mm"}
